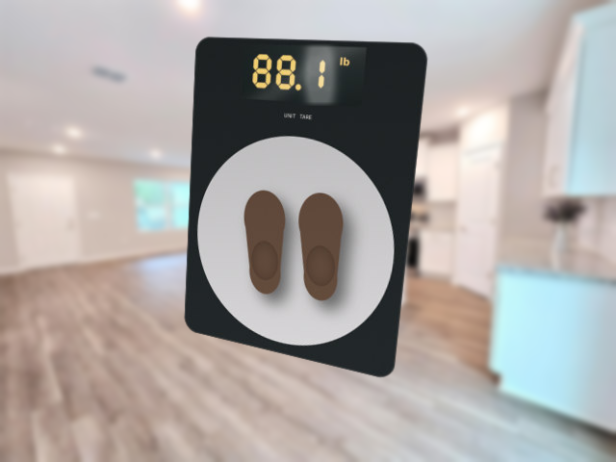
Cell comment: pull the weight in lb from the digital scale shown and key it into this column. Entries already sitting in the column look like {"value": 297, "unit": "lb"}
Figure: {"value": 88.1, "unit": "lb"}
